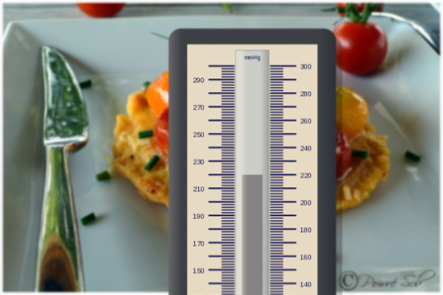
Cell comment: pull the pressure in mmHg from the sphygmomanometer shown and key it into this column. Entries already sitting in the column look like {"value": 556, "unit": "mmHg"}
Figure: {"value": 220, "unit": "mmHg"}
